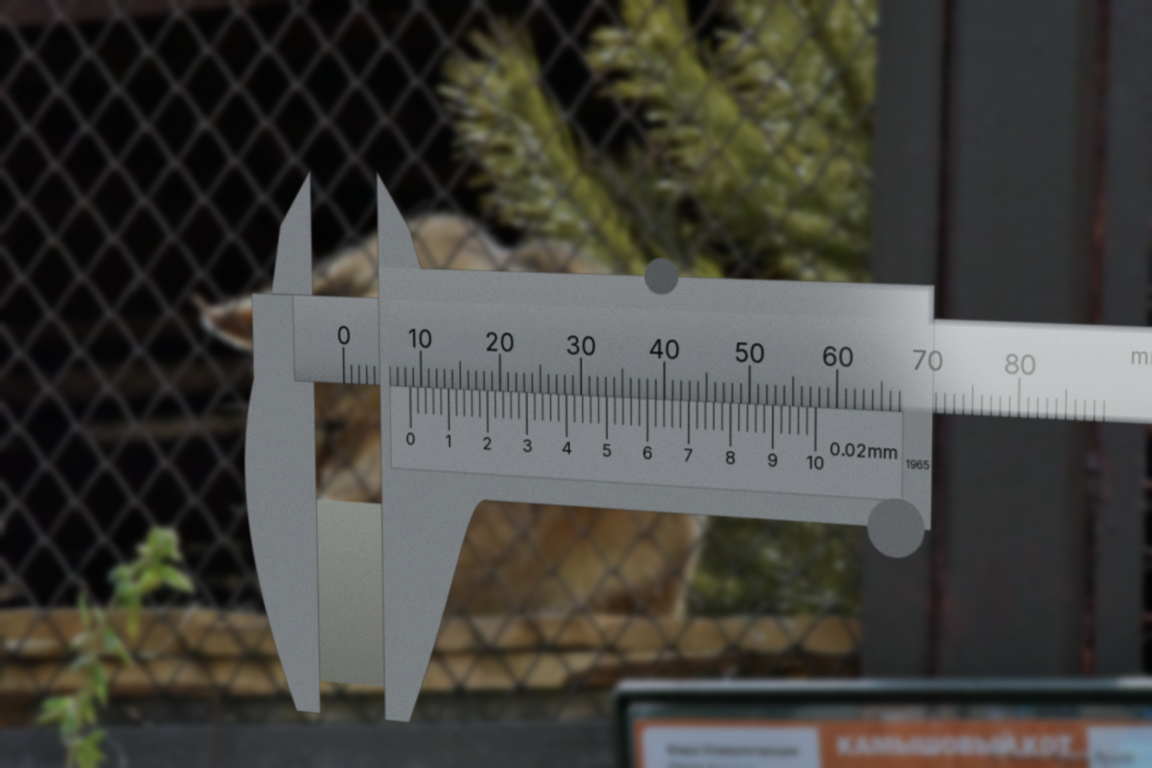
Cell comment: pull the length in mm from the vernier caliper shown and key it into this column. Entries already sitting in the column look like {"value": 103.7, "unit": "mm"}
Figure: {"value": 8.6, "unit": "mm"}
